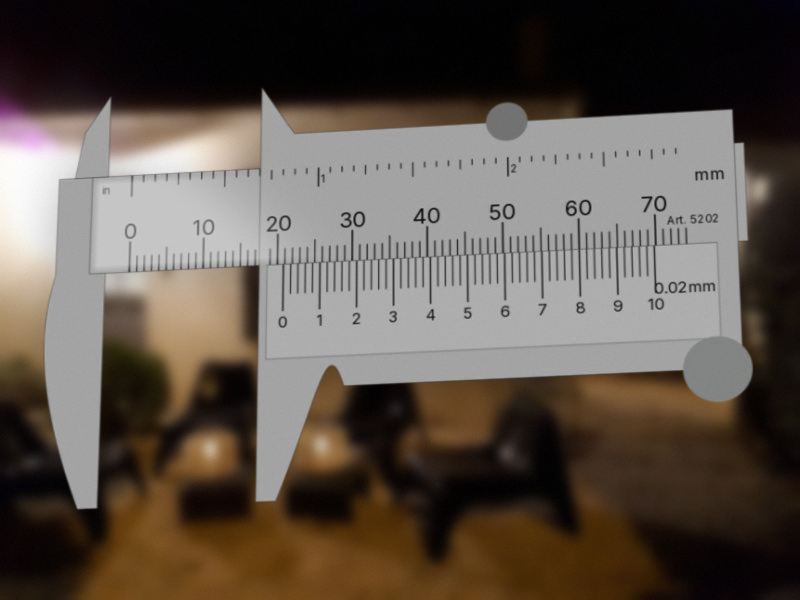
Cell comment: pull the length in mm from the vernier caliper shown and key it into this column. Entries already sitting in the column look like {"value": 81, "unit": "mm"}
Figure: {"value": 20.8, "unit": "mm"}
